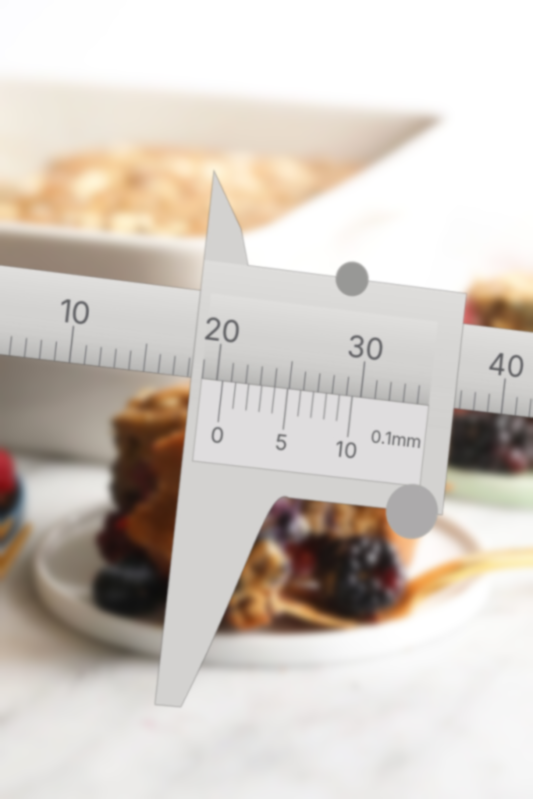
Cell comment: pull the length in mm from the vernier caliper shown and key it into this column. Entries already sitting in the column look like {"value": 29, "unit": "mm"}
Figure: {"value": 20.4, "unit": "mm"}
